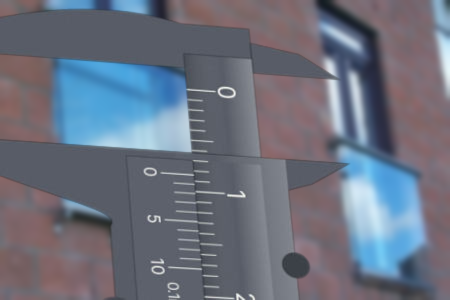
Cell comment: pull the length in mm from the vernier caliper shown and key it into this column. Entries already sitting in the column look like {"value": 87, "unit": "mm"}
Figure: {"value": 8.4, "unit": "mm"}
